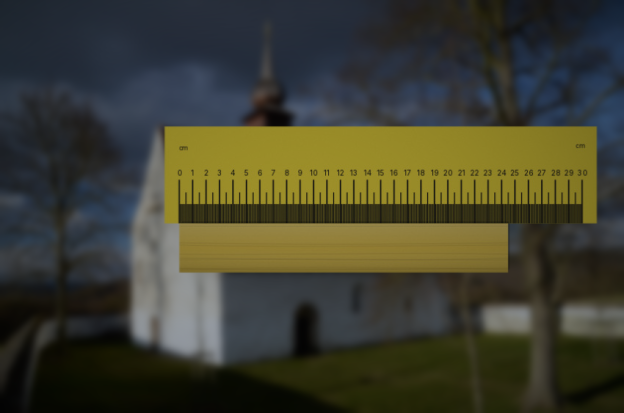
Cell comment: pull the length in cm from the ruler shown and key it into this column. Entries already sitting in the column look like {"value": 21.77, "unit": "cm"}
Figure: {"value": 24.5, "unit": "cm"}
